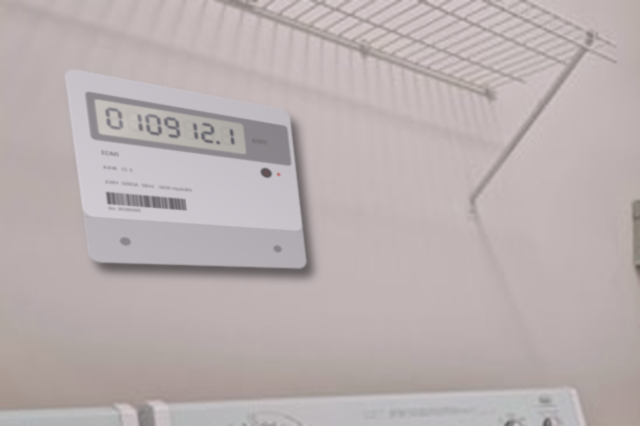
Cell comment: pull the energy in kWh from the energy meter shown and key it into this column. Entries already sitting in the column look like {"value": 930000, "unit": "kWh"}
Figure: {"value": 10912.1, "unit": "kWh"}
